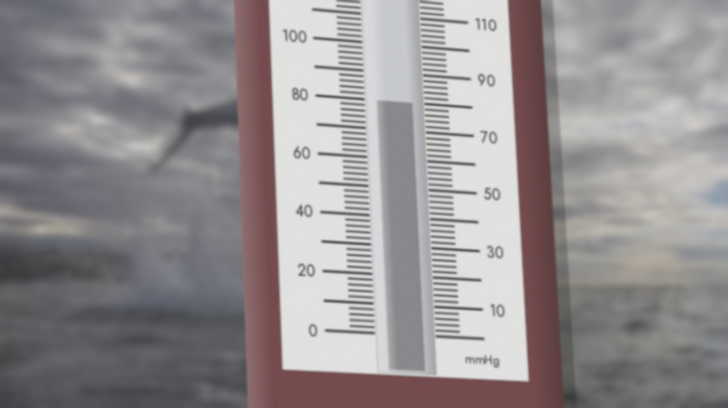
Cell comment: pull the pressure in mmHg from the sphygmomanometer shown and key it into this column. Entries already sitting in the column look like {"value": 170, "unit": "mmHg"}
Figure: {"value": 80, "unit": "mmHg"}
